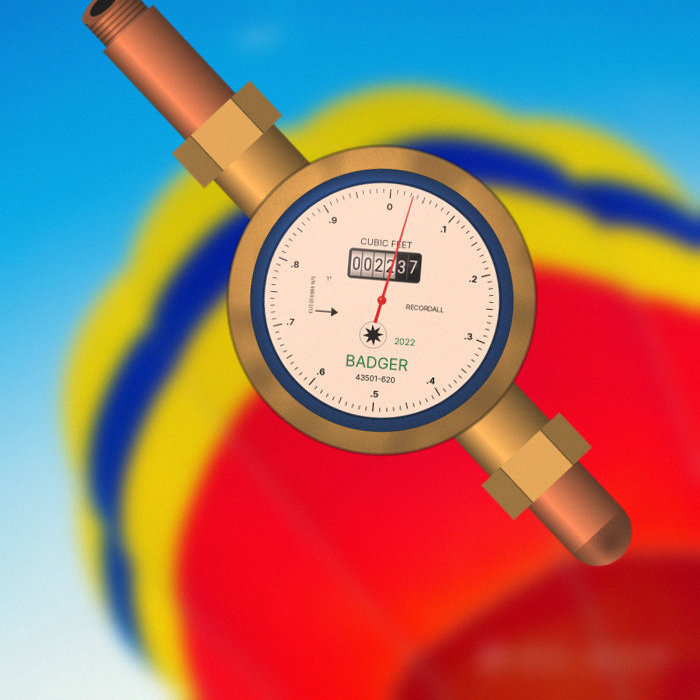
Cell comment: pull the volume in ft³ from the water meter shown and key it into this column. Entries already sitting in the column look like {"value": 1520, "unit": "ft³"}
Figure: {"value": 2237.03, "unit": "ft³"}
